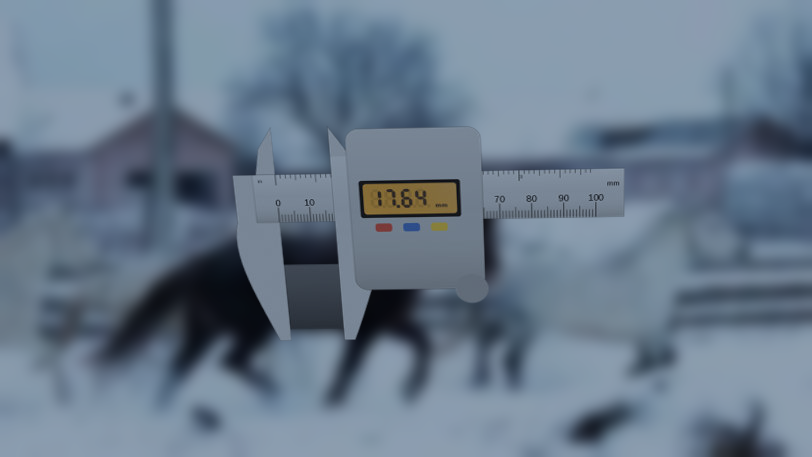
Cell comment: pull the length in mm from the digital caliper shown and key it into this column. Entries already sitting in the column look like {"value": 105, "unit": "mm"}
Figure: {"value": 17.64, "unit": "mm"}
